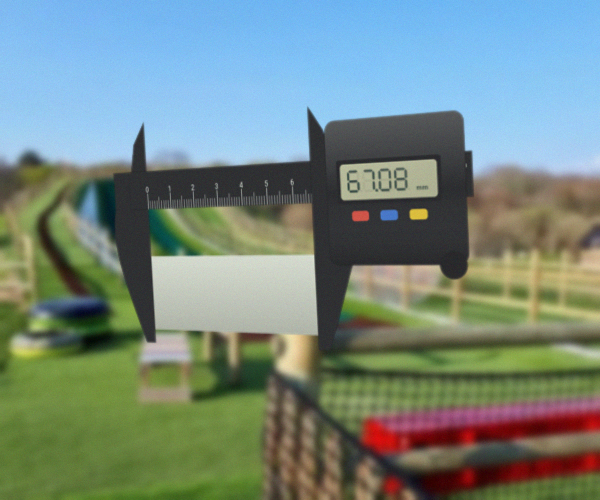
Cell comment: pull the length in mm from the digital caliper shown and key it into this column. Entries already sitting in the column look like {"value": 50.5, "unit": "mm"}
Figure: {"value": 67.08, "unit": "mm"}
